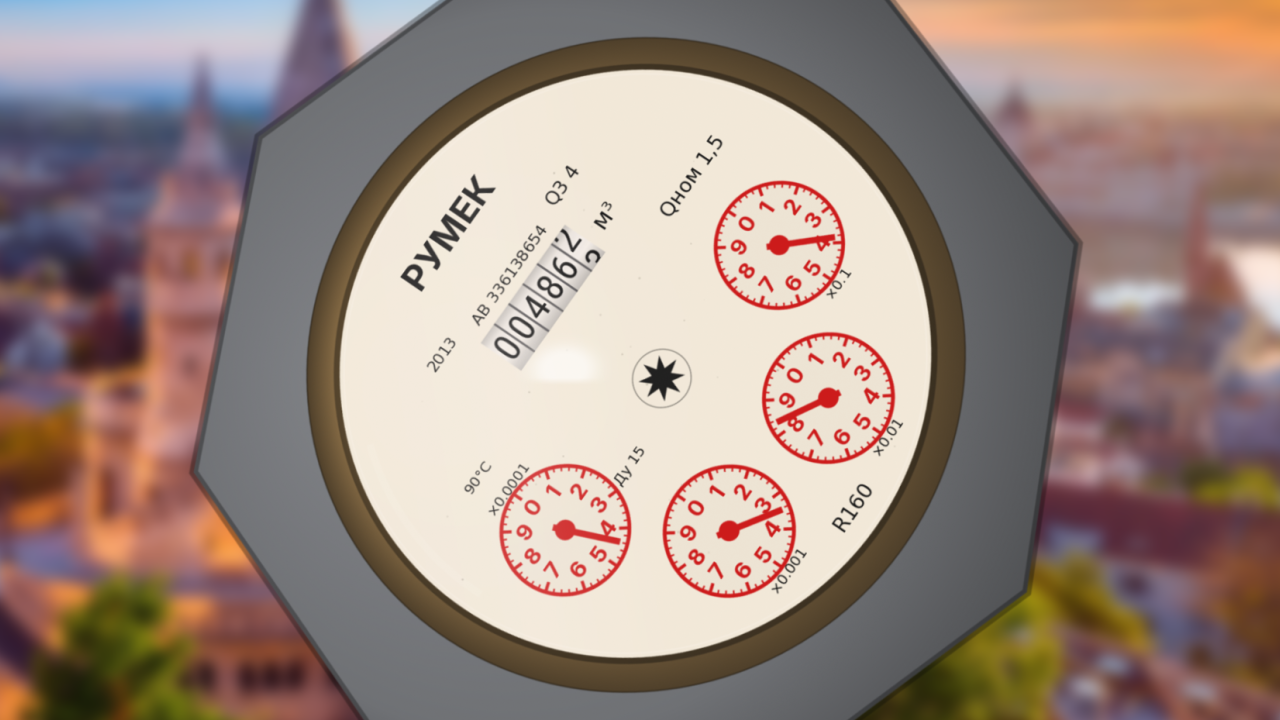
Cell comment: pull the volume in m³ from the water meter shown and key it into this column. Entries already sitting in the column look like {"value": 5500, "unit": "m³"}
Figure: {"value": 4862.3834, "unit": "m³"}
